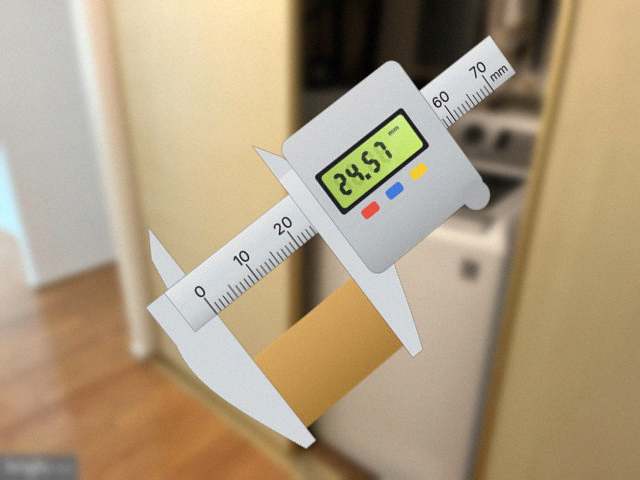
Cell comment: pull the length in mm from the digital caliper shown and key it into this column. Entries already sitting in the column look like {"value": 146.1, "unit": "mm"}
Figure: {"value": 24.57, "unit": "mm"}
